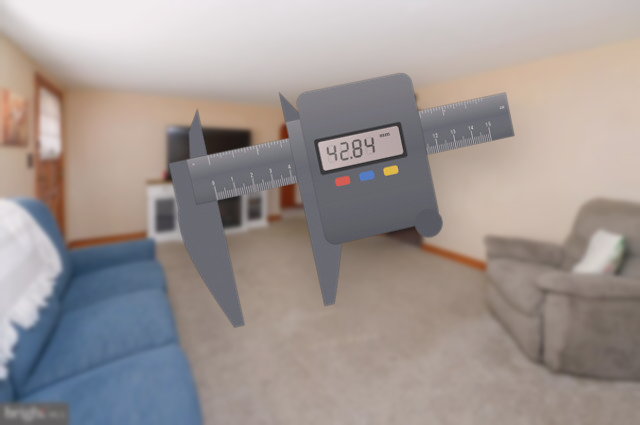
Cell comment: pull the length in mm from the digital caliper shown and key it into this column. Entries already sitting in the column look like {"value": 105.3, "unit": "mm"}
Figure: {"value": 42.84, "unit": "mm"}
